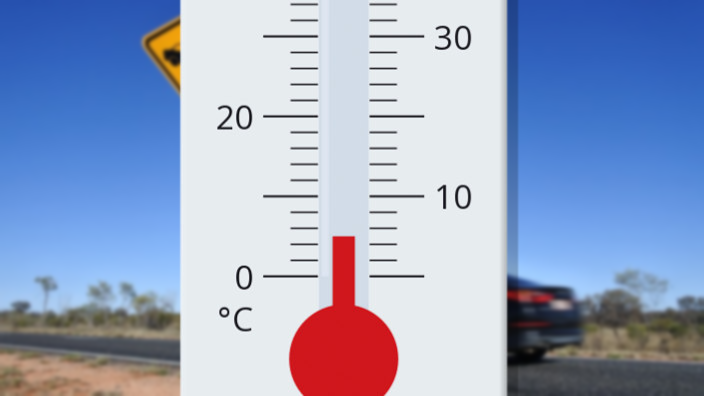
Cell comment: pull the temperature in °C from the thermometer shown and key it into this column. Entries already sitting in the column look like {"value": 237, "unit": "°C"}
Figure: {"value": 5, "unit": "°C"}
